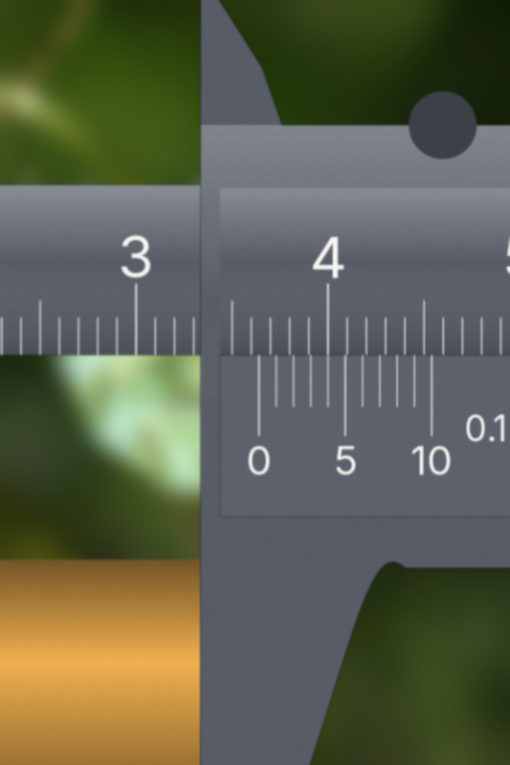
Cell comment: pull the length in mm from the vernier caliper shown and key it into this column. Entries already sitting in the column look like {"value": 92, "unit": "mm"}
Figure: {"value": 36.4, "unit": "mm"}
